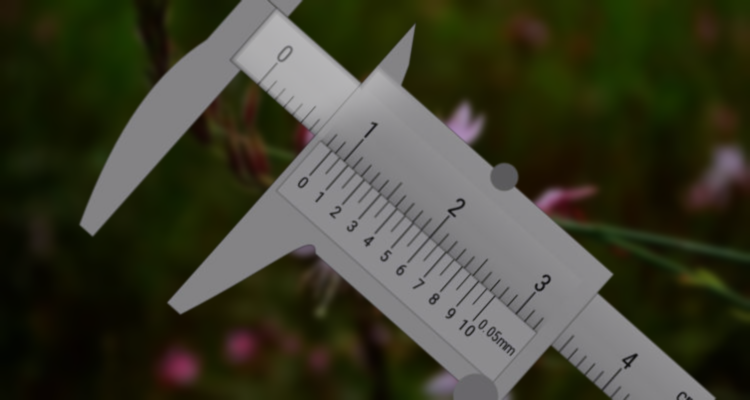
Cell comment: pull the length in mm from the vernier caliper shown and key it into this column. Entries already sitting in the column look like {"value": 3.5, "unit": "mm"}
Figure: {"value": 8.6, "unit": "mm"}
